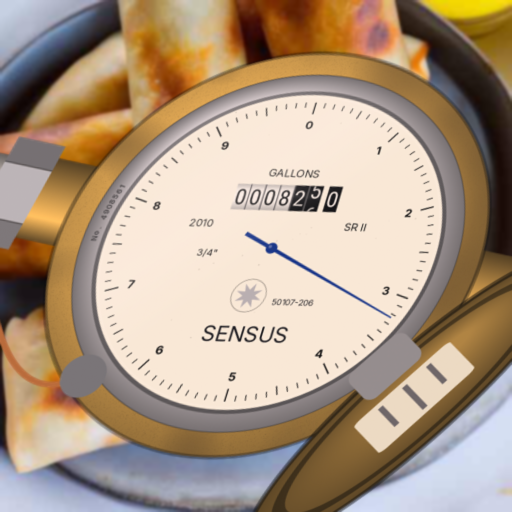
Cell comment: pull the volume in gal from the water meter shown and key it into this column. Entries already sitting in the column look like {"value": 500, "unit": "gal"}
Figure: {"value": 8253.2, "unit": "gal"}
